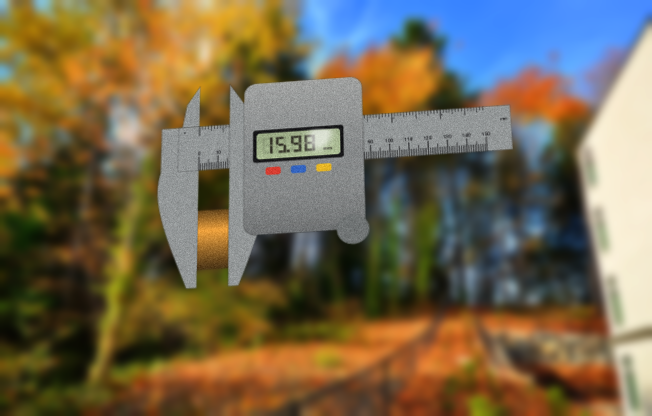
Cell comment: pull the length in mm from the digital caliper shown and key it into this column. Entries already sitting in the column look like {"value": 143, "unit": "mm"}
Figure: {"value": 15.98, "unit": "mm"}
